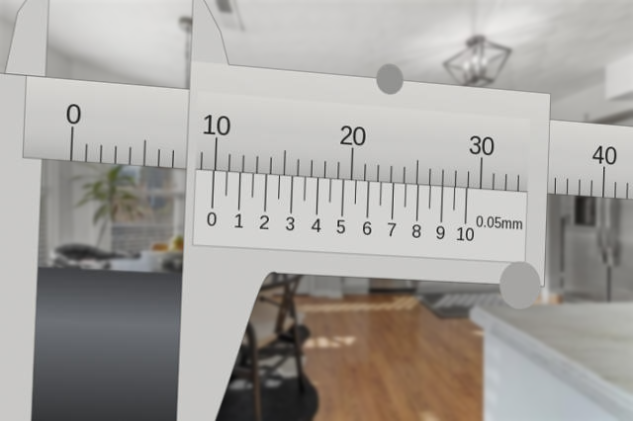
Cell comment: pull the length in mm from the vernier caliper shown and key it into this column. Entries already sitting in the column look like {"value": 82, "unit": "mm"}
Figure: {"value": 9.9, "unit": "mm"}
